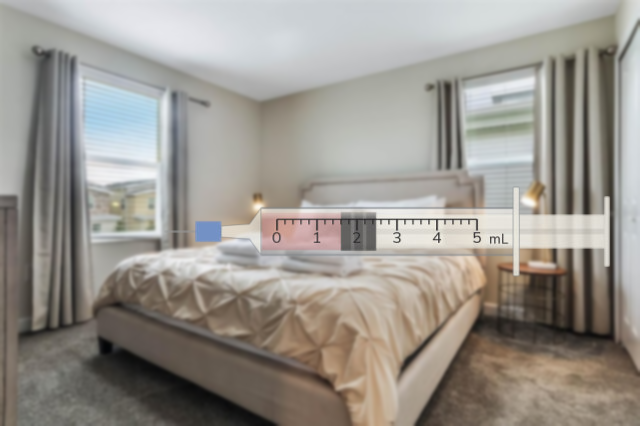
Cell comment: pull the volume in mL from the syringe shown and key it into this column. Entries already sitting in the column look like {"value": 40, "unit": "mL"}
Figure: {"value": 1.6, "unit": "mL"}
